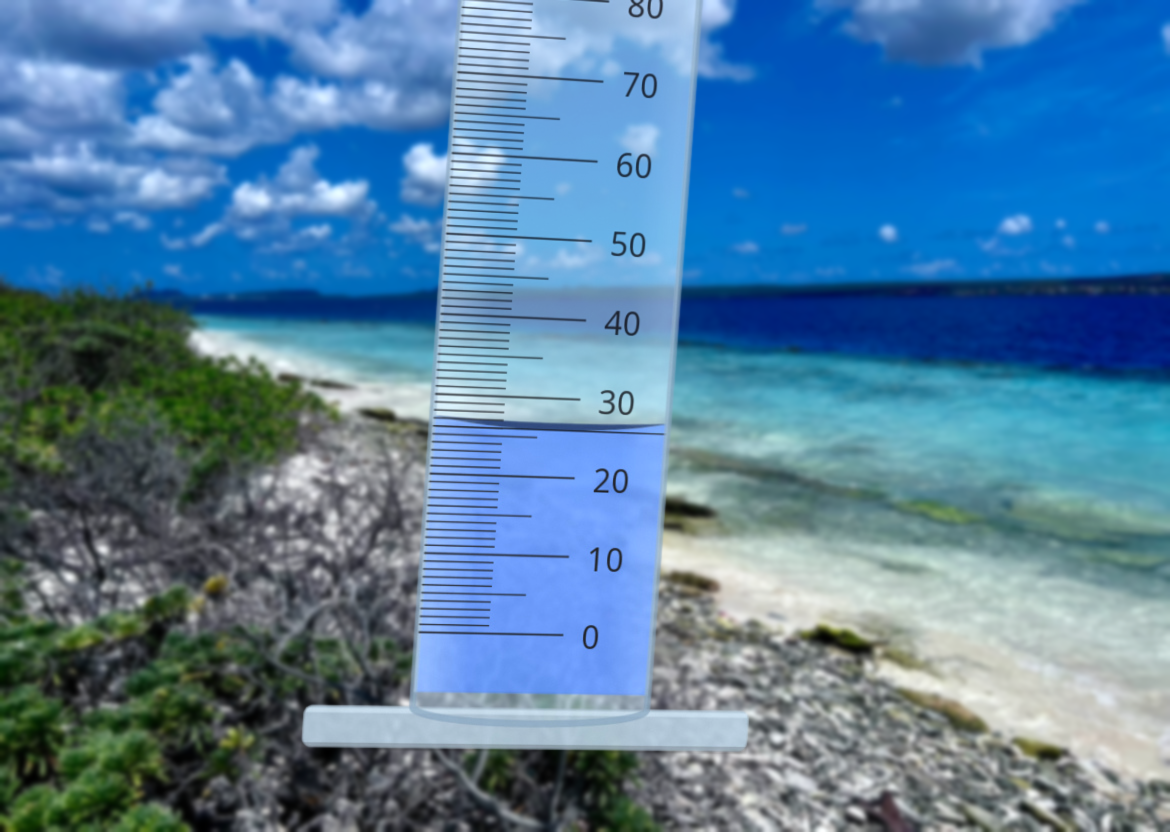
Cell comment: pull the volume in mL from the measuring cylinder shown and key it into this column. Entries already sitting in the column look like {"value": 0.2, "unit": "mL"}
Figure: {"value": 26, "unit": "mL"}
